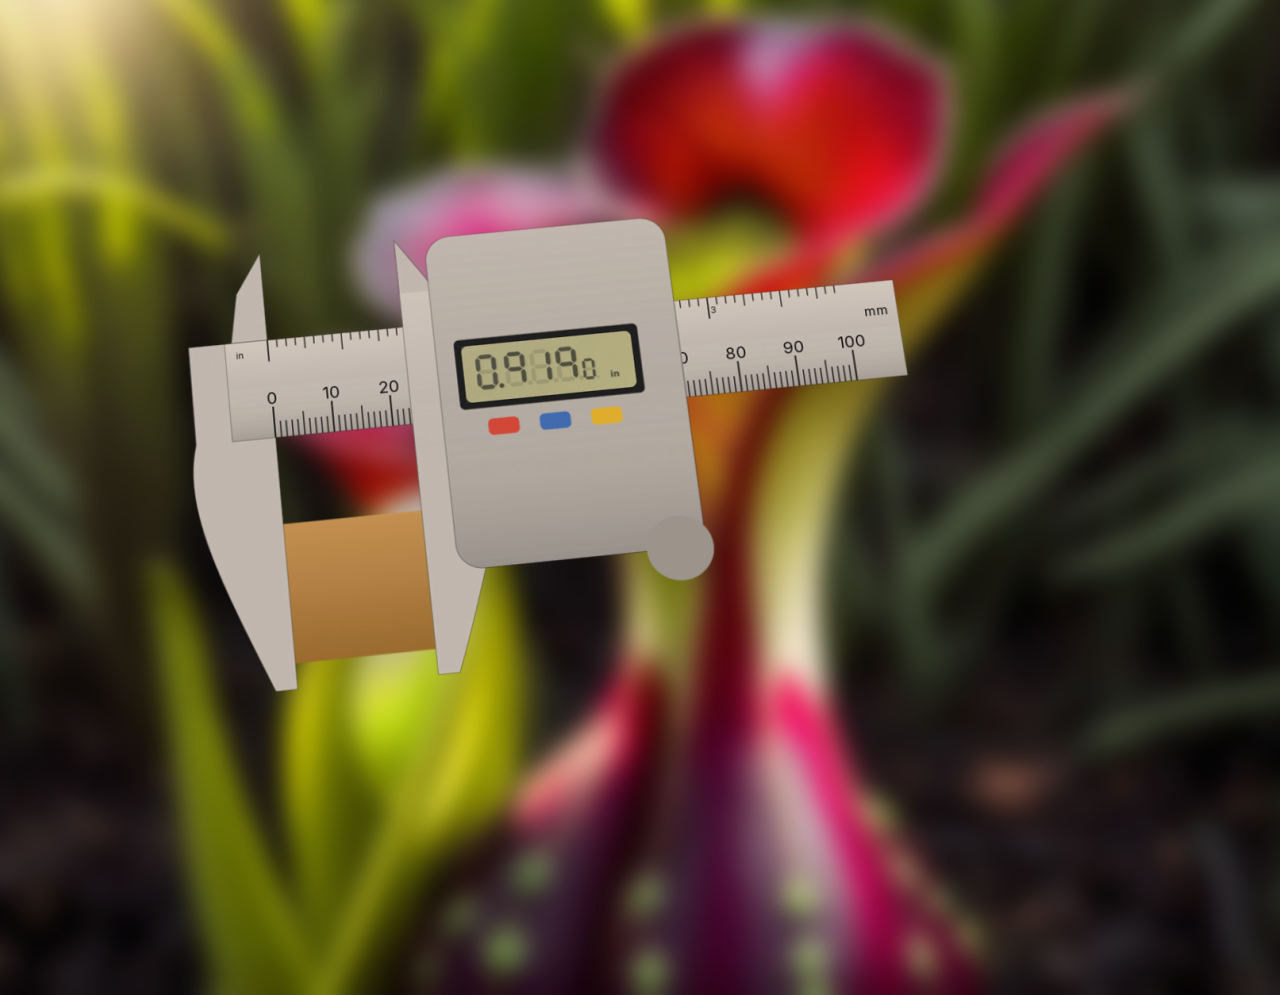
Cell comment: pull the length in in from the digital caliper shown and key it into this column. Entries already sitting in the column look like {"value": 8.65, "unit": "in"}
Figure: {"value": 0.9190, "unit": "in"}
